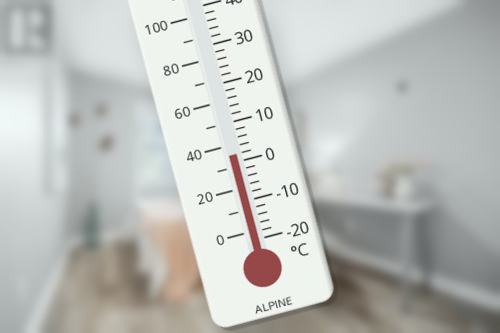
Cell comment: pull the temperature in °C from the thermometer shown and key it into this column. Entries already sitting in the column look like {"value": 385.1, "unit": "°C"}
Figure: {"value": 2, "unit": "°C"}
